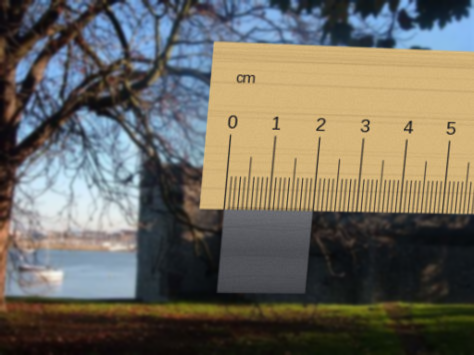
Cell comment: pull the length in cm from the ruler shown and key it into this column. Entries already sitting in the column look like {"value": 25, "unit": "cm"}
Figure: {"value": 2, "unit": "cm"}
